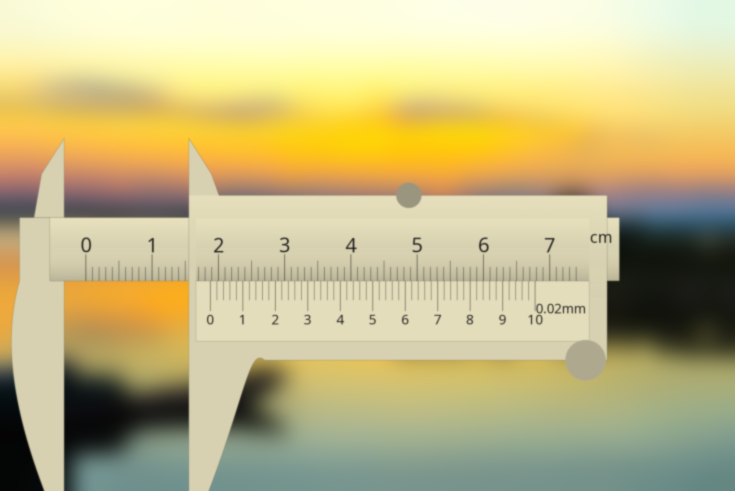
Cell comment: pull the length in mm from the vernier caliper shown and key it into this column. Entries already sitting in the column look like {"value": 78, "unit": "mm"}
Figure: {"value": 18.8, "unit": "mm"}
